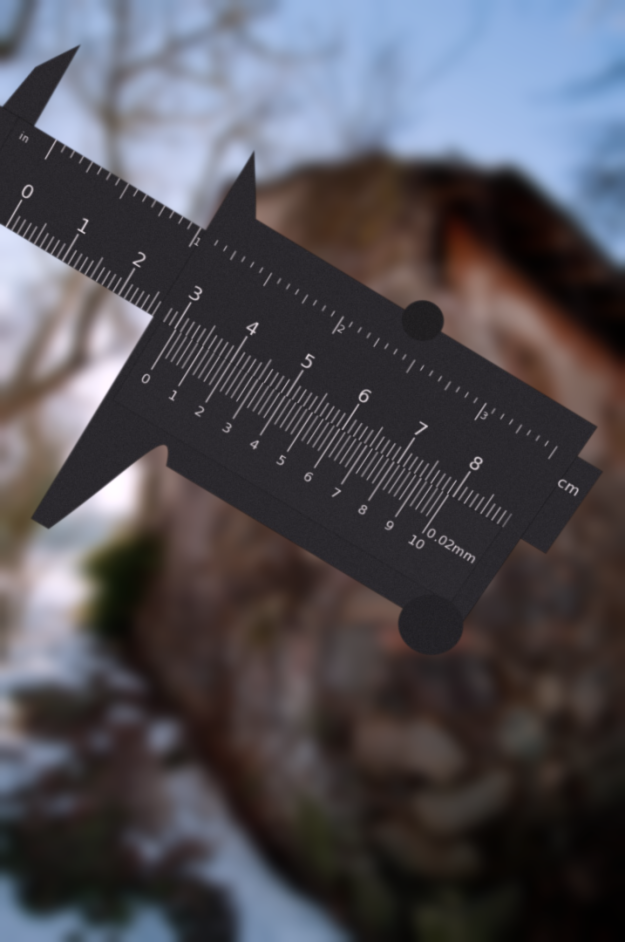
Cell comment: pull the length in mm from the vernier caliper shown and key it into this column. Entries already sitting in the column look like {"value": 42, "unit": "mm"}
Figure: {"value": 30.2, "unit": "mm"}
